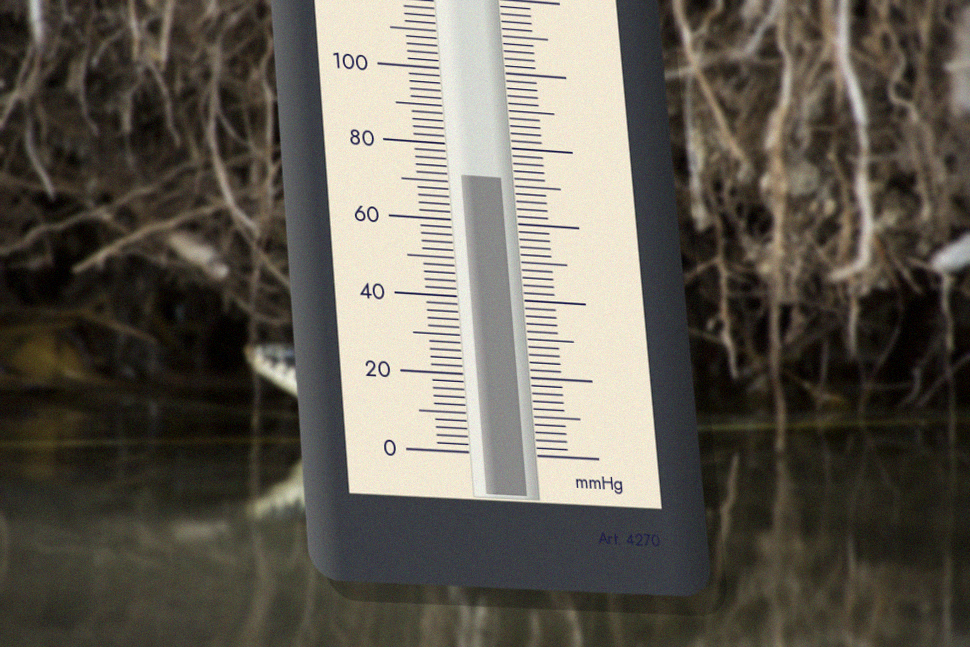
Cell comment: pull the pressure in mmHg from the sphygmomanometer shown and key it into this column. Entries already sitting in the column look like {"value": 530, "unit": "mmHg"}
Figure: {"value": 72, "unit": "mmHg"}
